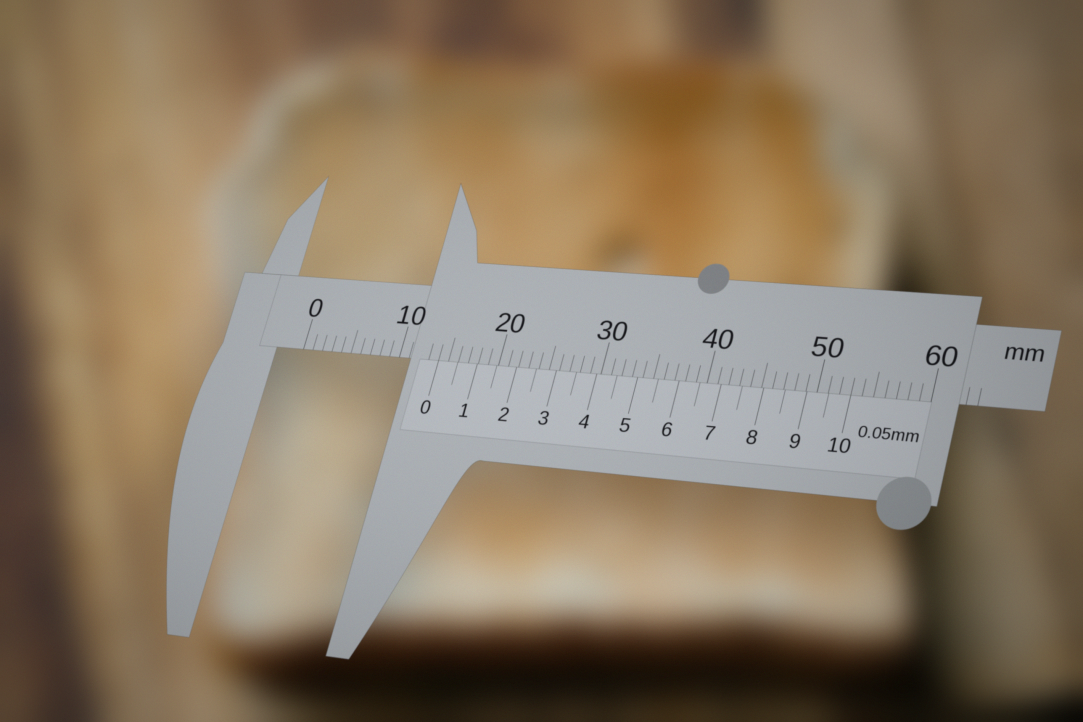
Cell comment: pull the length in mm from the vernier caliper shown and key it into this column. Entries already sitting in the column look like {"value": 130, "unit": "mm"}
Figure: {"value": 14.0, "unit": "mm"}
